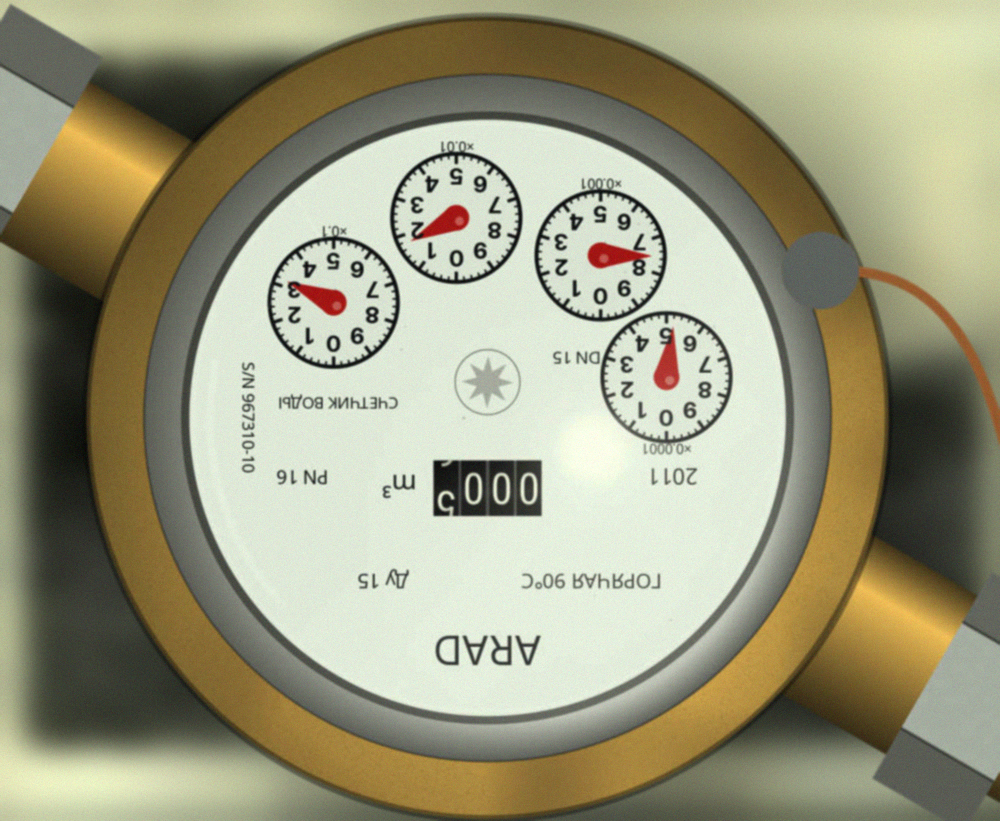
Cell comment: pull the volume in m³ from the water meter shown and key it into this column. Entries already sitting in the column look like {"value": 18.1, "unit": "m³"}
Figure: {"value": 5.3175, "unit": "m³"}
